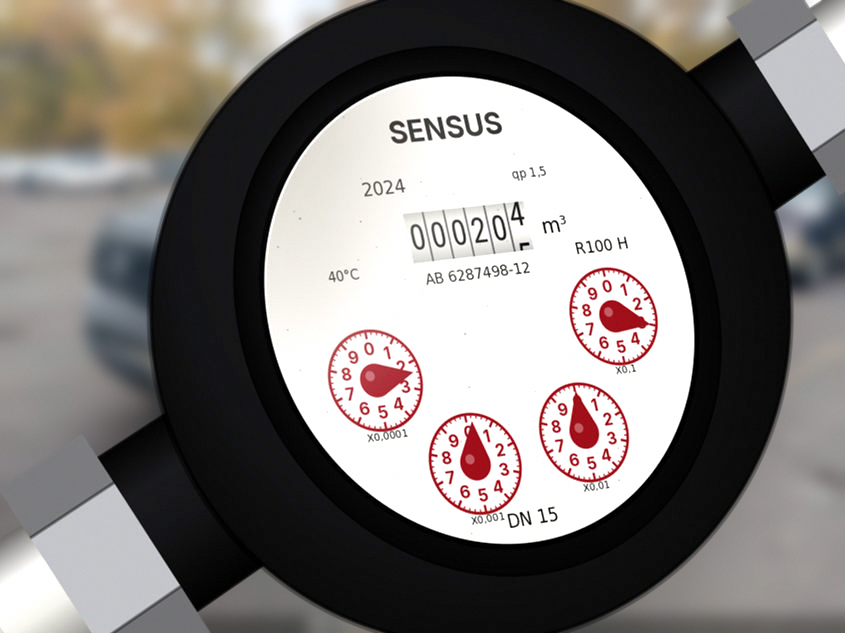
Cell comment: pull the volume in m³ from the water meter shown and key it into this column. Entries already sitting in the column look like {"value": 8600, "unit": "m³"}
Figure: {"value": 204.3002, "unit": "m³"}
